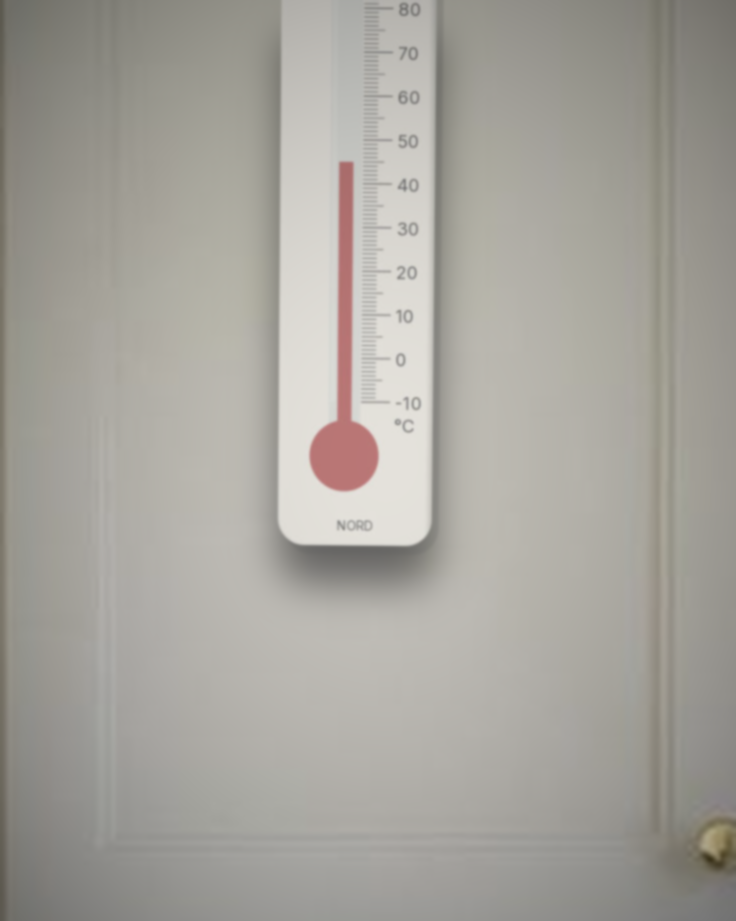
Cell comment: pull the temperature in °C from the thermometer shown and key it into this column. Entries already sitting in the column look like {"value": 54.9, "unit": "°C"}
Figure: {"value": 45, "unit": "°C"}
